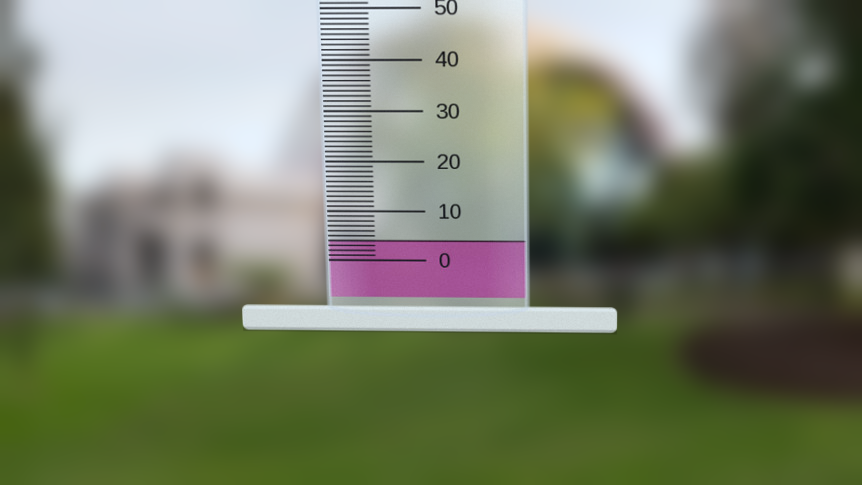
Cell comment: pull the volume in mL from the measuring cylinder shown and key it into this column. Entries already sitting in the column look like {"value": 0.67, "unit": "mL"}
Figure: {"value": 4, "unit": "mL"}
